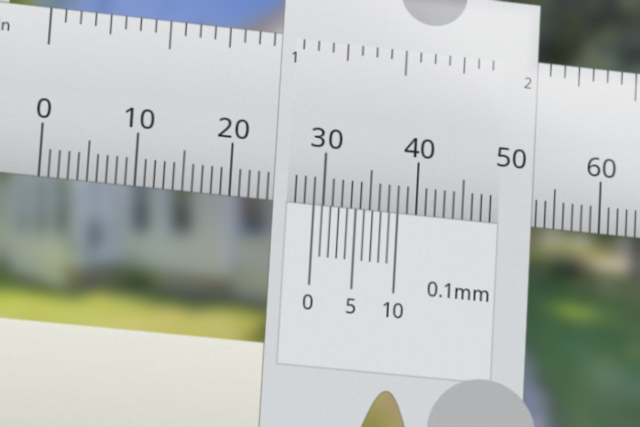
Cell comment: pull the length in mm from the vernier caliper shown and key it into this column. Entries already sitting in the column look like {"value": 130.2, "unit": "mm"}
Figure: {"value": 29.0, "unit": "mm"}
